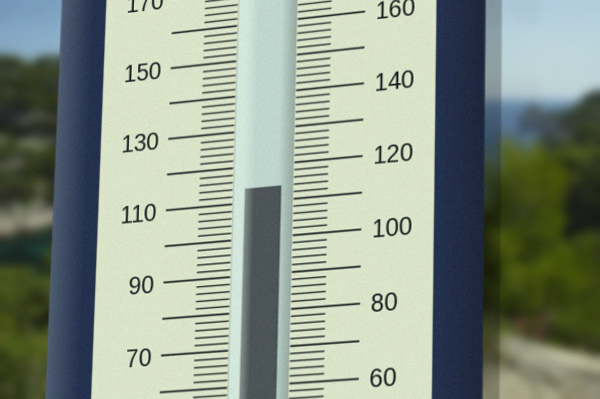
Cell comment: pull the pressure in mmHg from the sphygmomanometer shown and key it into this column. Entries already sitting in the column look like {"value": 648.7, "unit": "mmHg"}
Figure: {"value": 114, "unit": "mmHg"}
